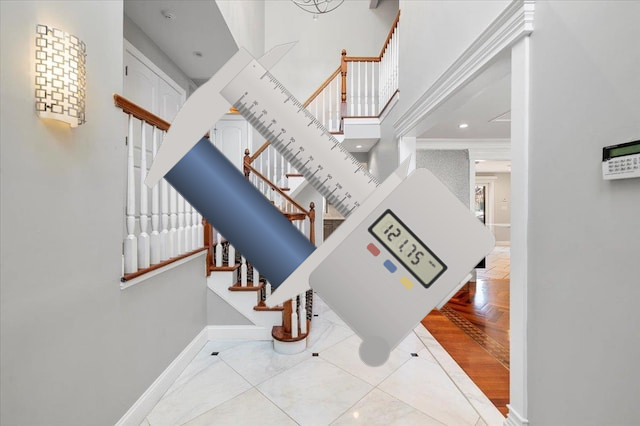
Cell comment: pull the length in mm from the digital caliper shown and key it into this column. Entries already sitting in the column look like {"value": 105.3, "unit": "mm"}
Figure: {"value": 121.75, "unit": "mm"}
